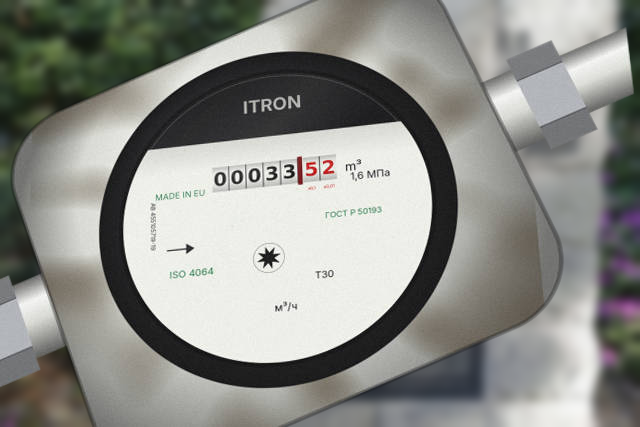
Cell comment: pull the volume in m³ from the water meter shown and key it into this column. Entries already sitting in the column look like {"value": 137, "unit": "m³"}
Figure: {"value": 33.52, "unit": "m³"}
